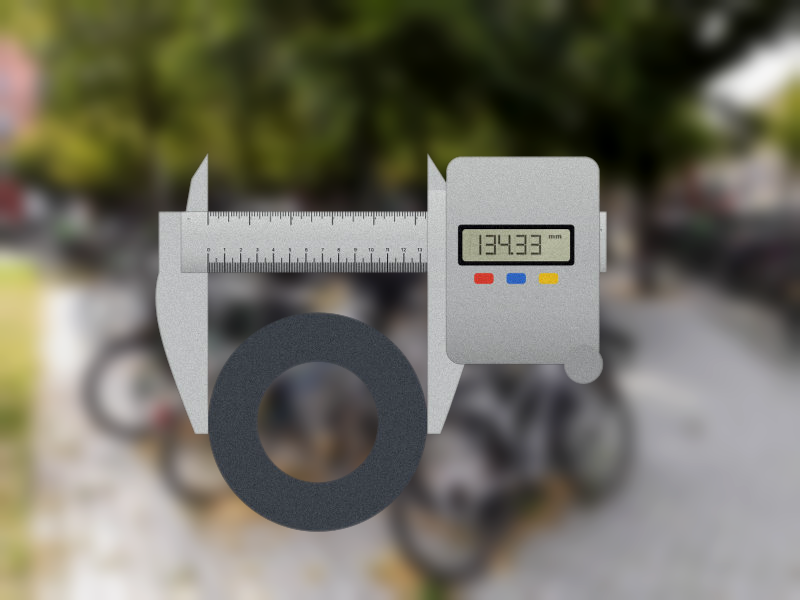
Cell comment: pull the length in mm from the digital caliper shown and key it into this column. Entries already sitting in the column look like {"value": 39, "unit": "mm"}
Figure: {"value": 134.33, "unit": "mm"}
